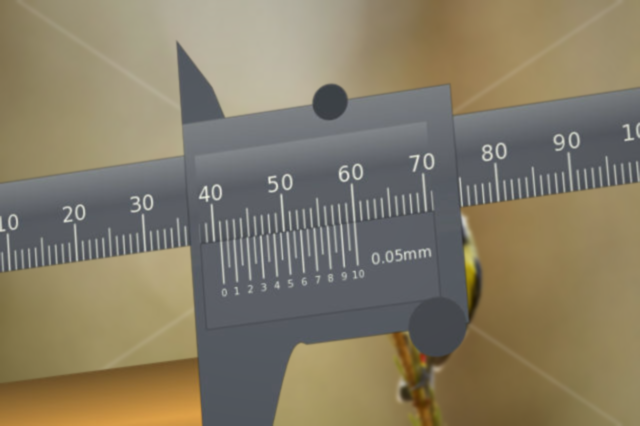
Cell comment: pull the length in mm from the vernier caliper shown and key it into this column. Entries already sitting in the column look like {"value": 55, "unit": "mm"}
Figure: {"value": 41.0, "unit": "mm"}
